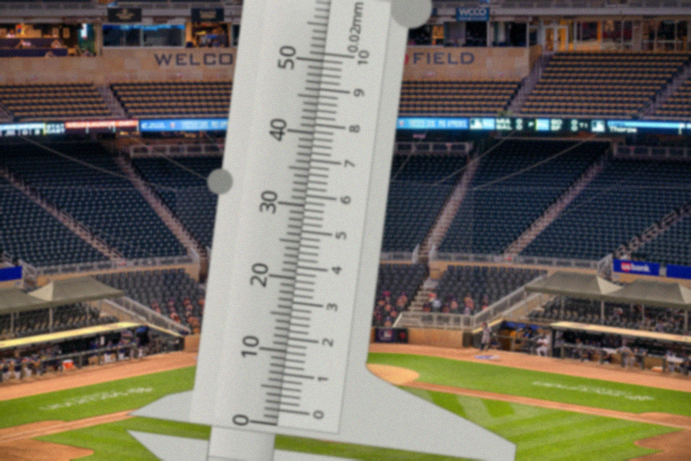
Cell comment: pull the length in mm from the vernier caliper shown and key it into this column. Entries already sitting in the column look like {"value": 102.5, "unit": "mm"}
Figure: {"value": 2.0, "unit": "mm"}
